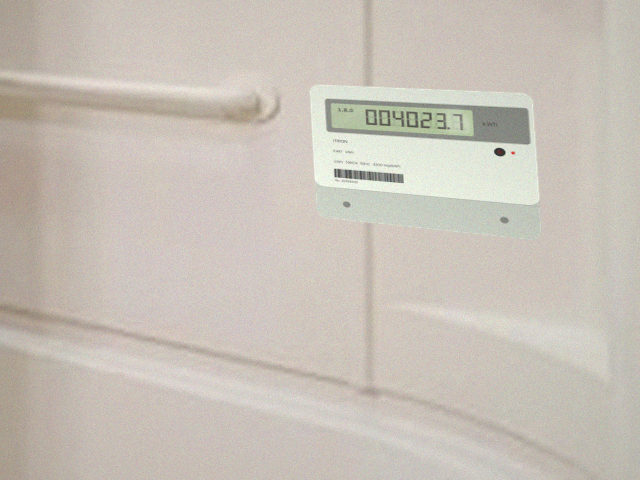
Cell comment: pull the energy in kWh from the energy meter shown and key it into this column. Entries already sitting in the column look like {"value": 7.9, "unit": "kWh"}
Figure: {"value": 4023.7, "unit": "kWh"}
